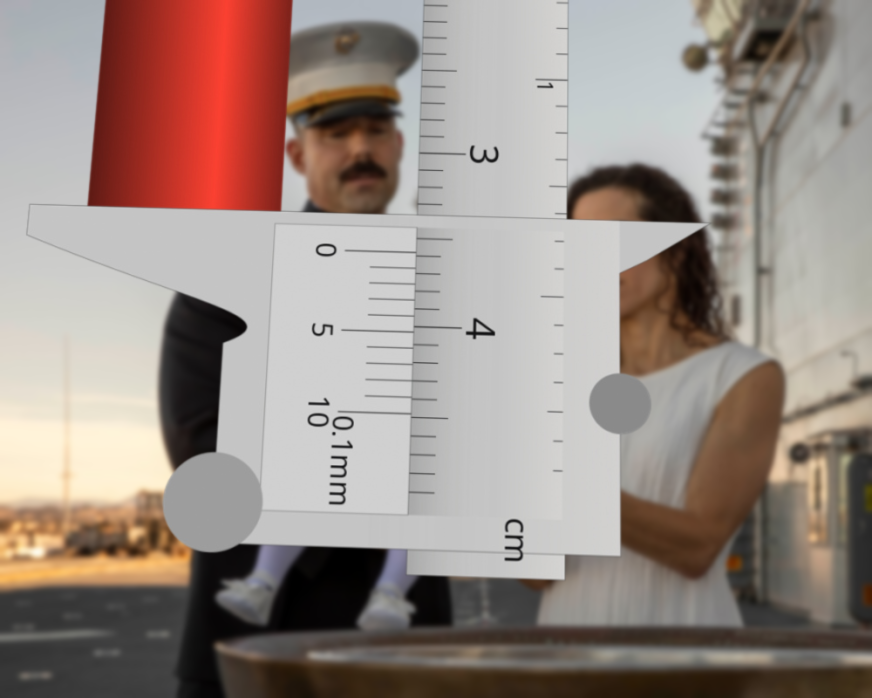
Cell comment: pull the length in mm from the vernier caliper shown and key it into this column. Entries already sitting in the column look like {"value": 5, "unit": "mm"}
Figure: {"value": 35.8, "unit": "mm"}
